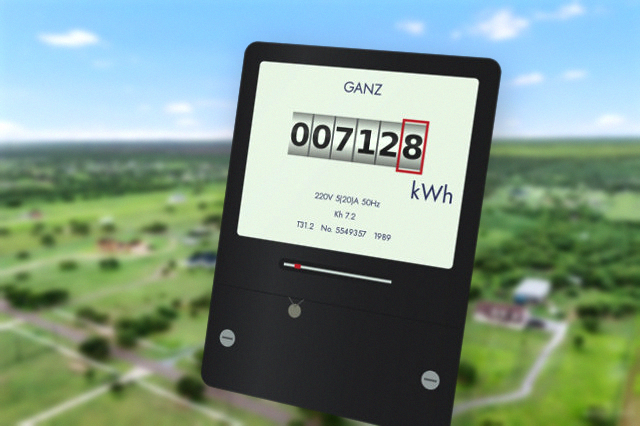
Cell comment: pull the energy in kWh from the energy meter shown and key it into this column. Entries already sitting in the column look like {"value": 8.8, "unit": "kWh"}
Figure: {"value": 712.8, "unit": "kWh"}
